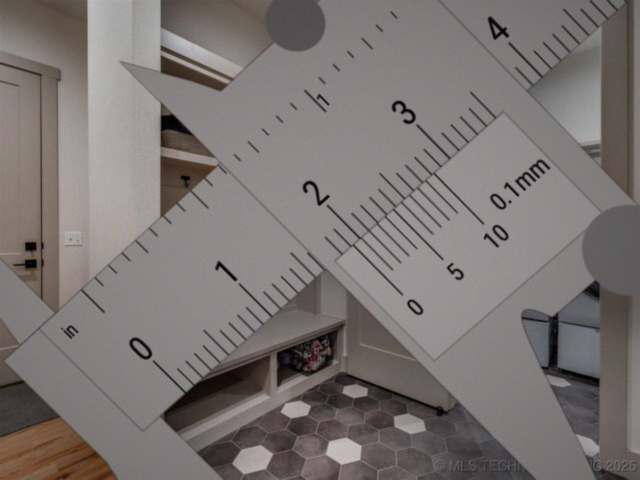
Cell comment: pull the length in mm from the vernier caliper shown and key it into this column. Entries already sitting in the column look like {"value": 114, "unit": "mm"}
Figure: {"value": 19.2, "unit": "mm"}
